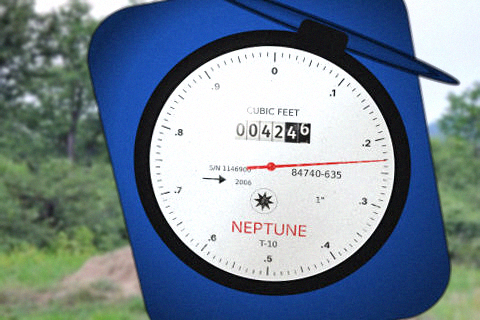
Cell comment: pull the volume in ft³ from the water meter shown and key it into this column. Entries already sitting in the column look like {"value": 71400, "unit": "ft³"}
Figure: {"value": 4246.23, "unit": "ft³"}
